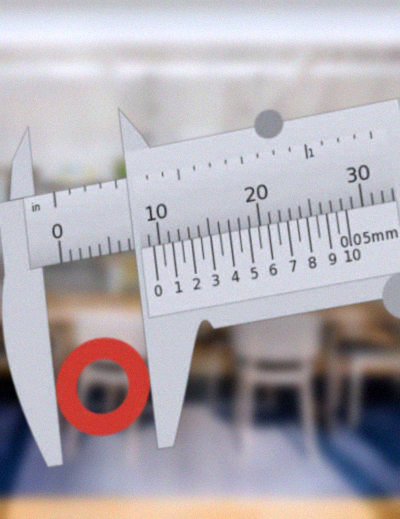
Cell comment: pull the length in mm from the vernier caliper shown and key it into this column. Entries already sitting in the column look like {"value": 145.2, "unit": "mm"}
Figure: {"value": 9.4, "unit": "mm"}
